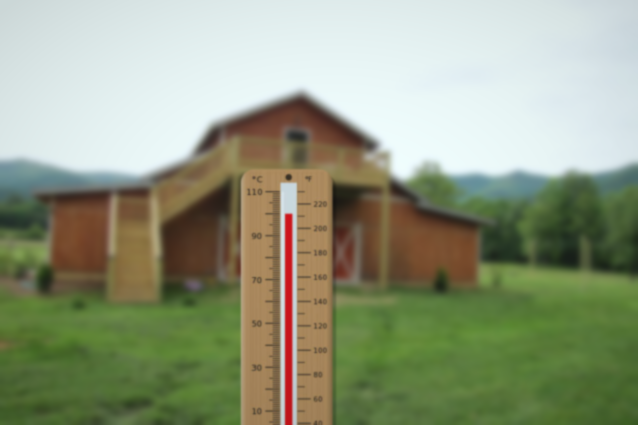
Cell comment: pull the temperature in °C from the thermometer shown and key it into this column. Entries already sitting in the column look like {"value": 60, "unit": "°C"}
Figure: {"value": 100, "unit": "°C"}
